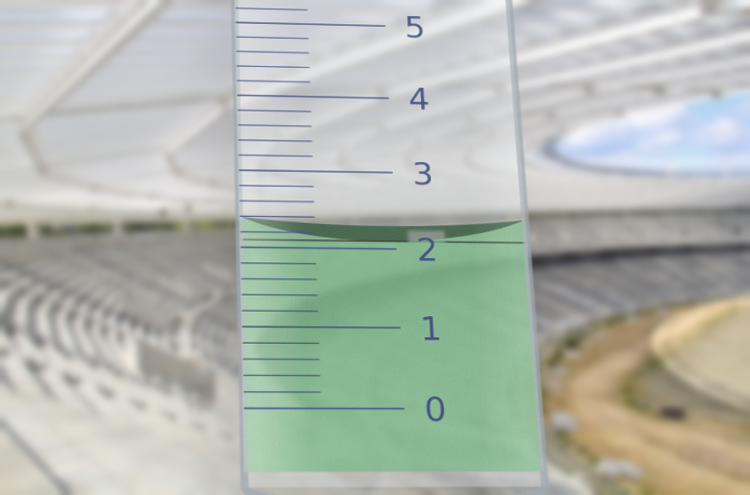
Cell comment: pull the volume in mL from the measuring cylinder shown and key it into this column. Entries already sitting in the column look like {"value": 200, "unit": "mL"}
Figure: {"value": 2.1, "unit": "mL"}
